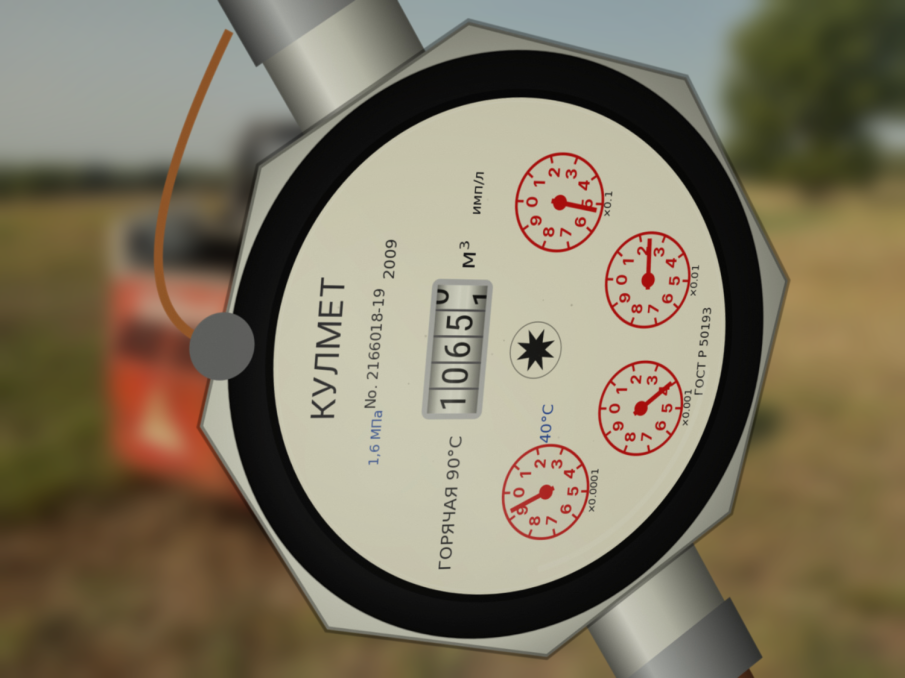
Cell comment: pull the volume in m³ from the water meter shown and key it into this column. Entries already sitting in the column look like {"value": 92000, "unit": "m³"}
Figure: {"value": 10650.5239, "unit": "m³"}
